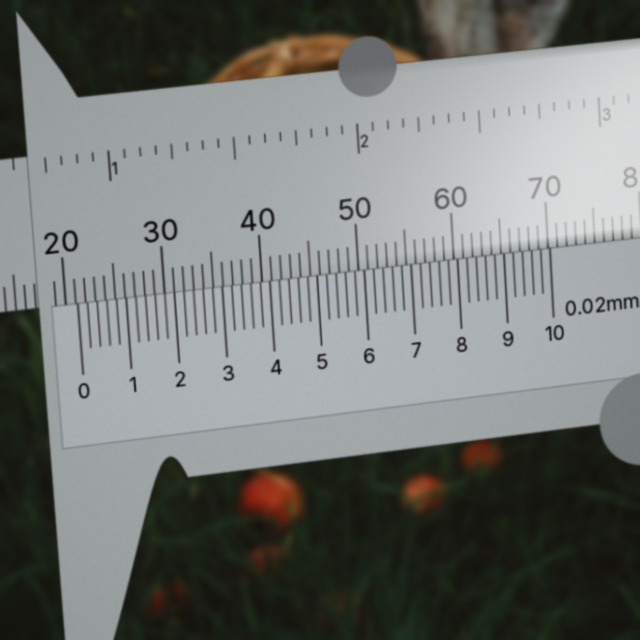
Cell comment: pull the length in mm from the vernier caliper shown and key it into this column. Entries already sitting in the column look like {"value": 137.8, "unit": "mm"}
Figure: {"value": 21.2, "unit": "mm"}
